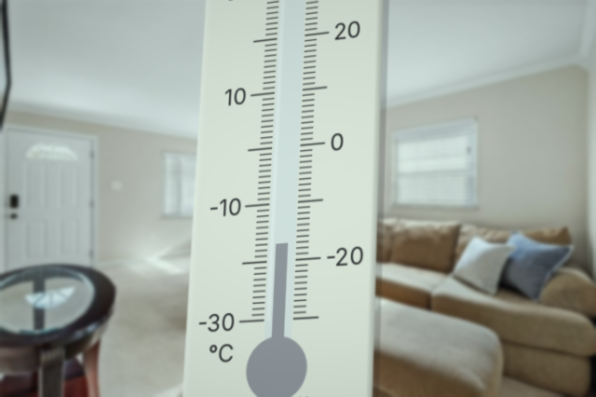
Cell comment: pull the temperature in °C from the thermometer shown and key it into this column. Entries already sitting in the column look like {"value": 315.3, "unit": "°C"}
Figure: {"value": -17, "unit": "°C"}
